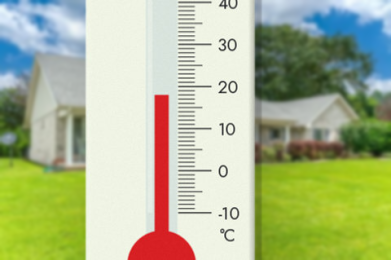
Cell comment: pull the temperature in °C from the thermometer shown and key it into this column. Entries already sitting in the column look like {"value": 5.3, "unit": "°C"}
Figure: {"value": 18, "unit": "°C"}
